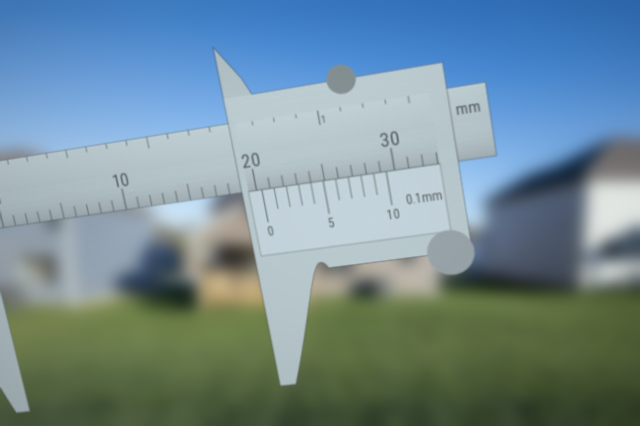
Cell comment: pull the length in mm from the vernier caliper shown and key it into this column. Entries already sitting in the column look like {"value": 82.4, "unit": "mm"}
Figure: {"value": 20.4, "unit": "mm"}
